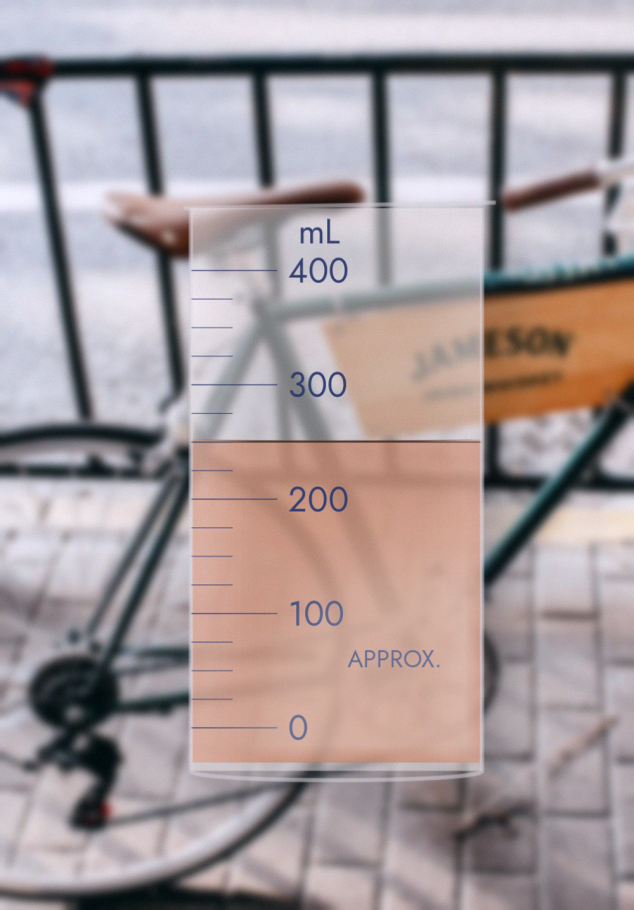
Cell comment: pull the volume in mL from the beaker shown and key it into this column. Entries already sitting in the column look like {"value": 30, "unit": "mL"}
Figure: {"value": 250, "unit": "mL"}
